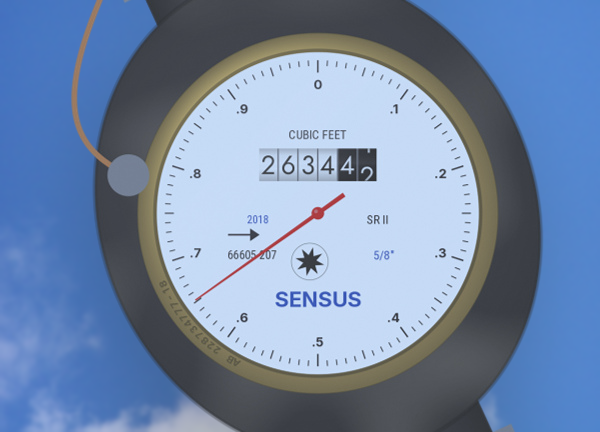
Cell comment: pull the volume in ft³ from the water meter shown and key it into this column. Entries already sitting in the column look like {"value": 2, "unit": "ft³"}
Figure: {"value": 263441.65, "unit": "ft³"}
